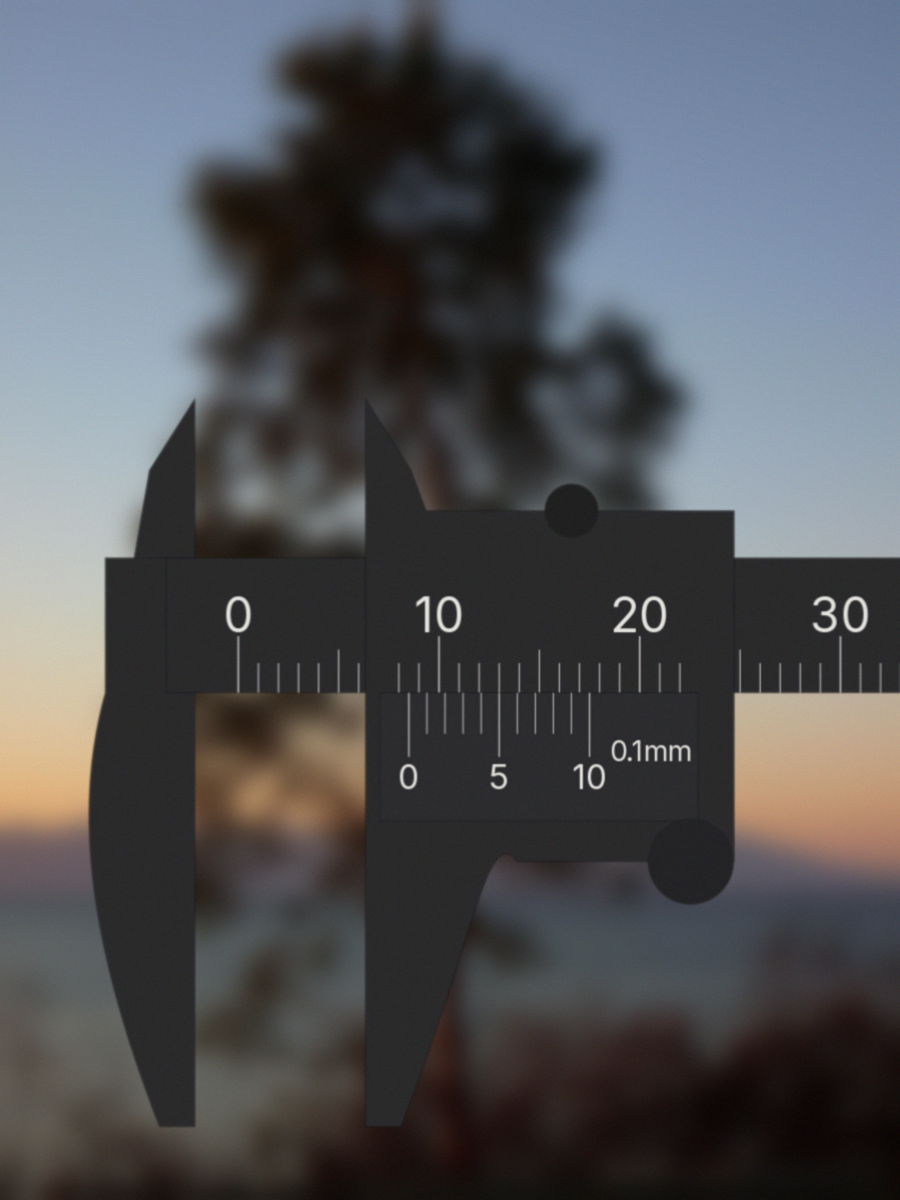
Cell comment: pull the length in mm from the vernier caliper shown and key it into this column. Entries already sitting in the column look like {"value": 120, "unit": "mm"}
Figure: {"value": 8.5, "unit": "mm"}
